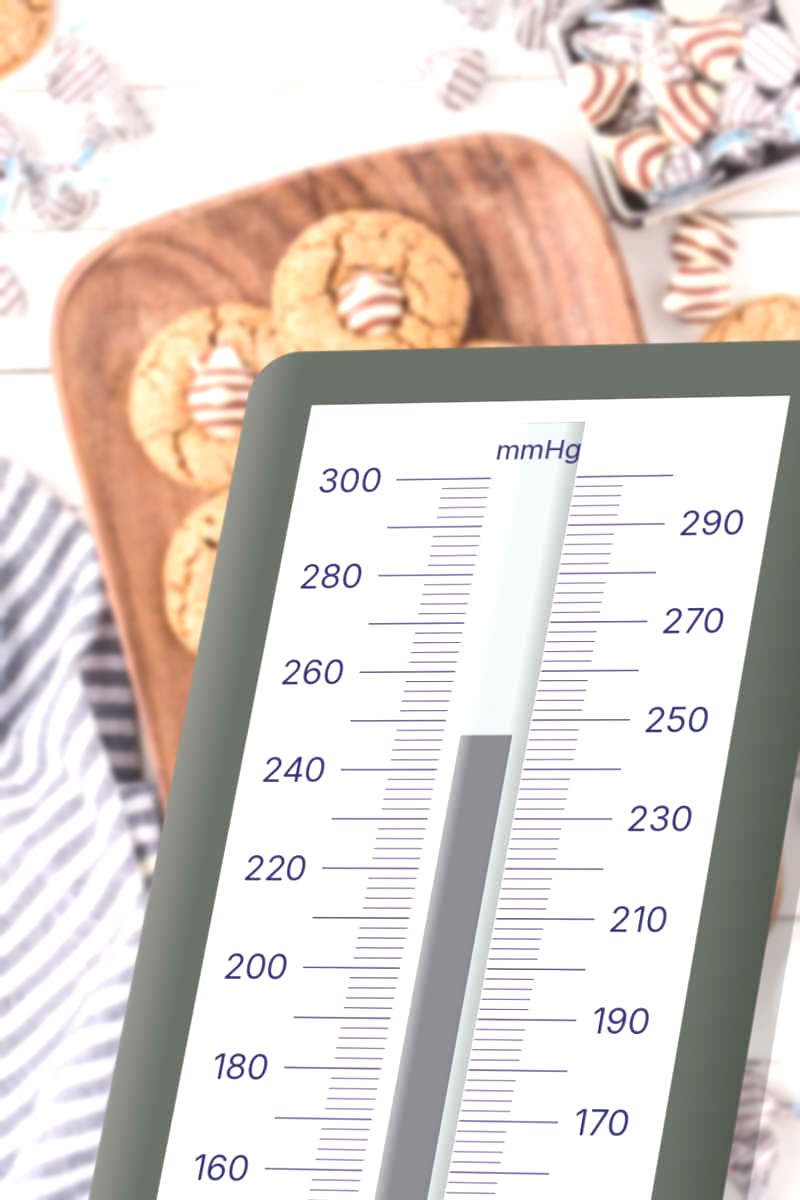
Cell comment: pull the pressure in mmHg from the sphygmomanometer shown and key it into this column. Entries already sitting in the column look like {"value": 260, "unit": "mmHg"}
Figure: {"value": 247, "unit": "mmHg"}
